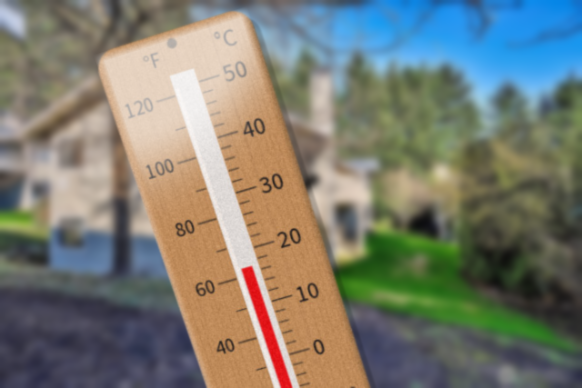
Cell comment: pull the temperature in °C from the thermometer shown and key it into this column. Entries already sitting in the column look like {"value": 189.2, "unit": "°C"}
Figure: {"value": 17, "unit": "°C"}
